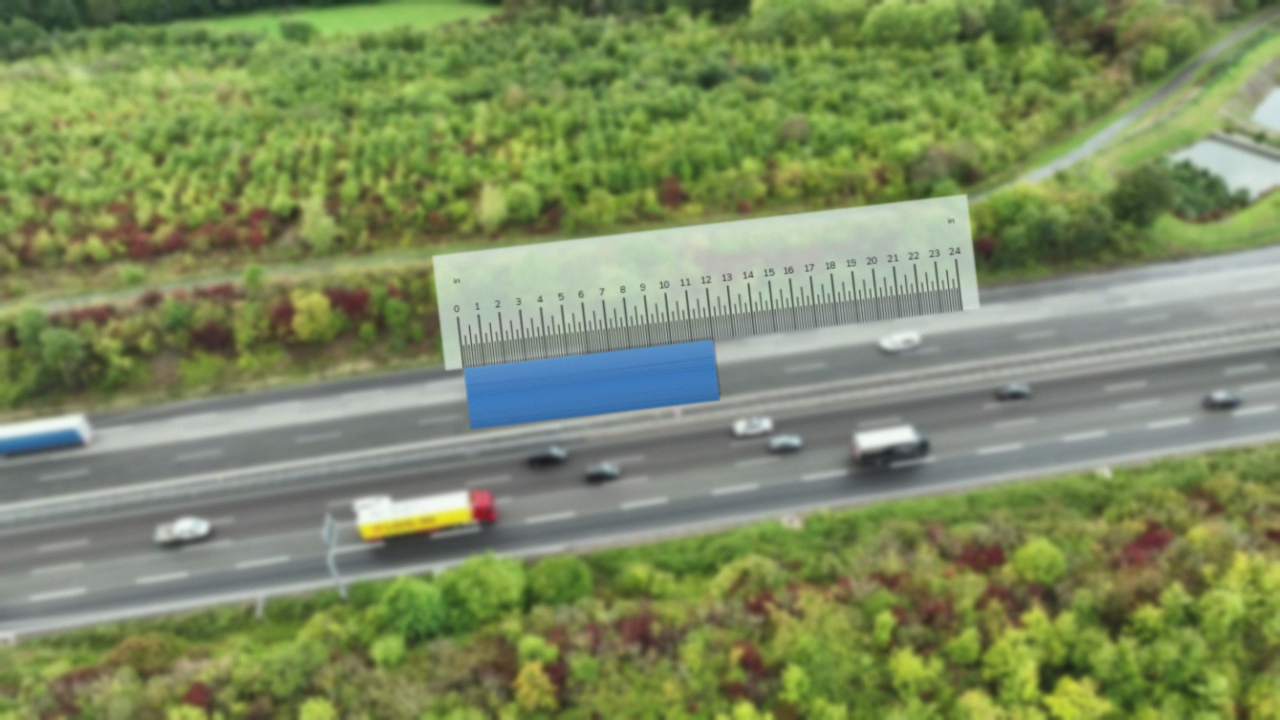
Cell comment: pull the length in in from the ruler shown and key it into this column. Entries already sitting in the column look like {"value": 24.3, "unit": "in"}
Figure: {"value": 12, "unit": "in"}
